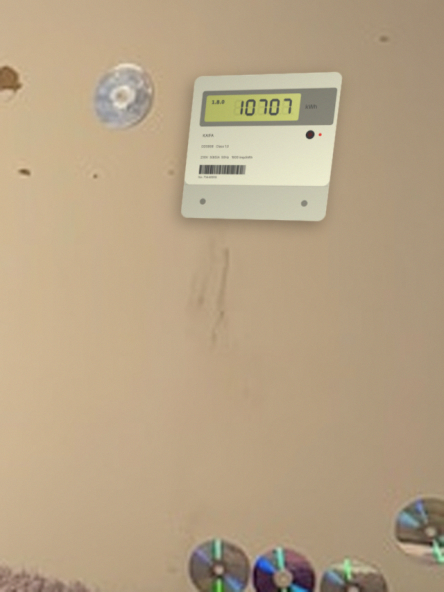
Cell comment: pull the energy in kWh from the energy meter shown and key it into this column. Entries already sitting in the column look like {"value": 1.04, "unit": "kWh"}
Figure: {"value": 10707, "unit": "kWh"}
